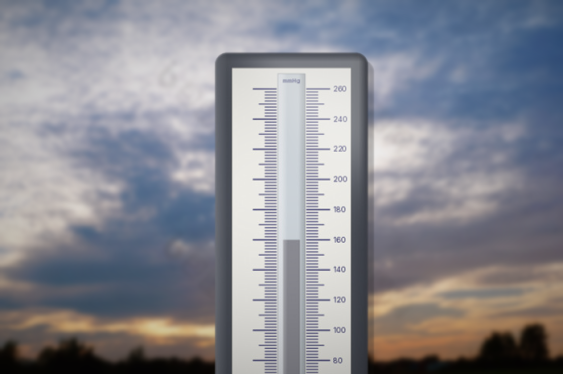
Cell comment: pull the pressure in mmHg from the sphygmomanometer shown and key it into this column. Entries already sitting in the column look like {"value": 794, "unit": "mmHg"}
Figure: {"value": 160, "unit": "mmHg"}
